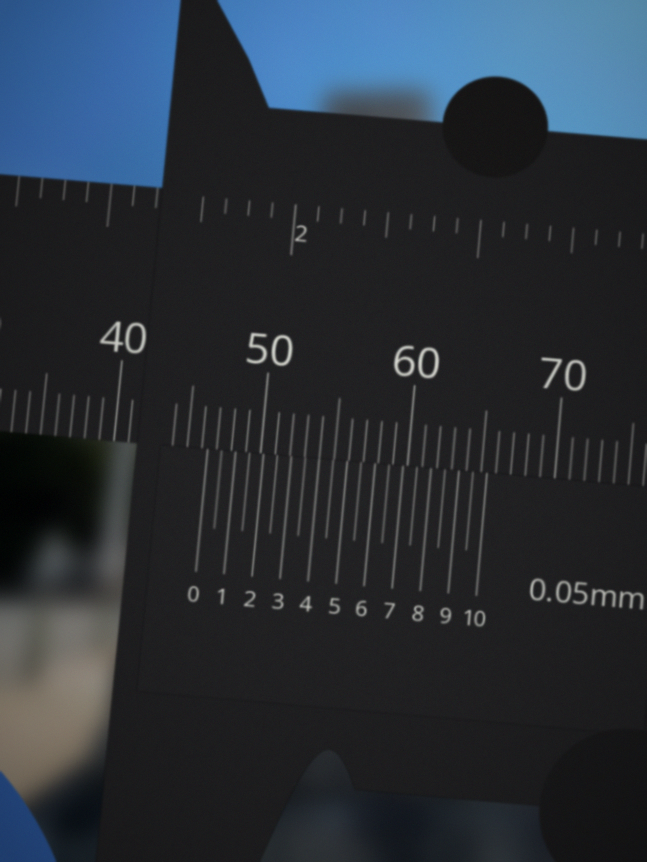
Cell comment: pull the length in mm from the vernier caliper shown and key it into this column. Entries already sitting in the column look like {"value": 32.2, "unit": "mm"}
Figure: {"value": 46.4, "unit": "mm"}
